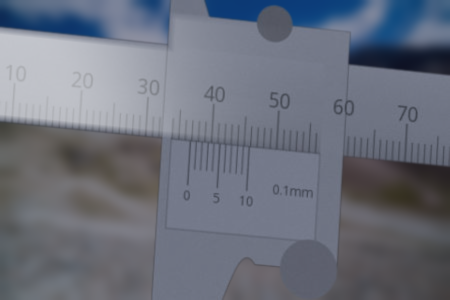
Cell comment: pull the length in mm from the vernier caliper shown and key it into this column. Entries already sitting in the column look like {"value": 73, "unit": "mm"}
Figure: {"value": 36.8, "unit": "mm"}
